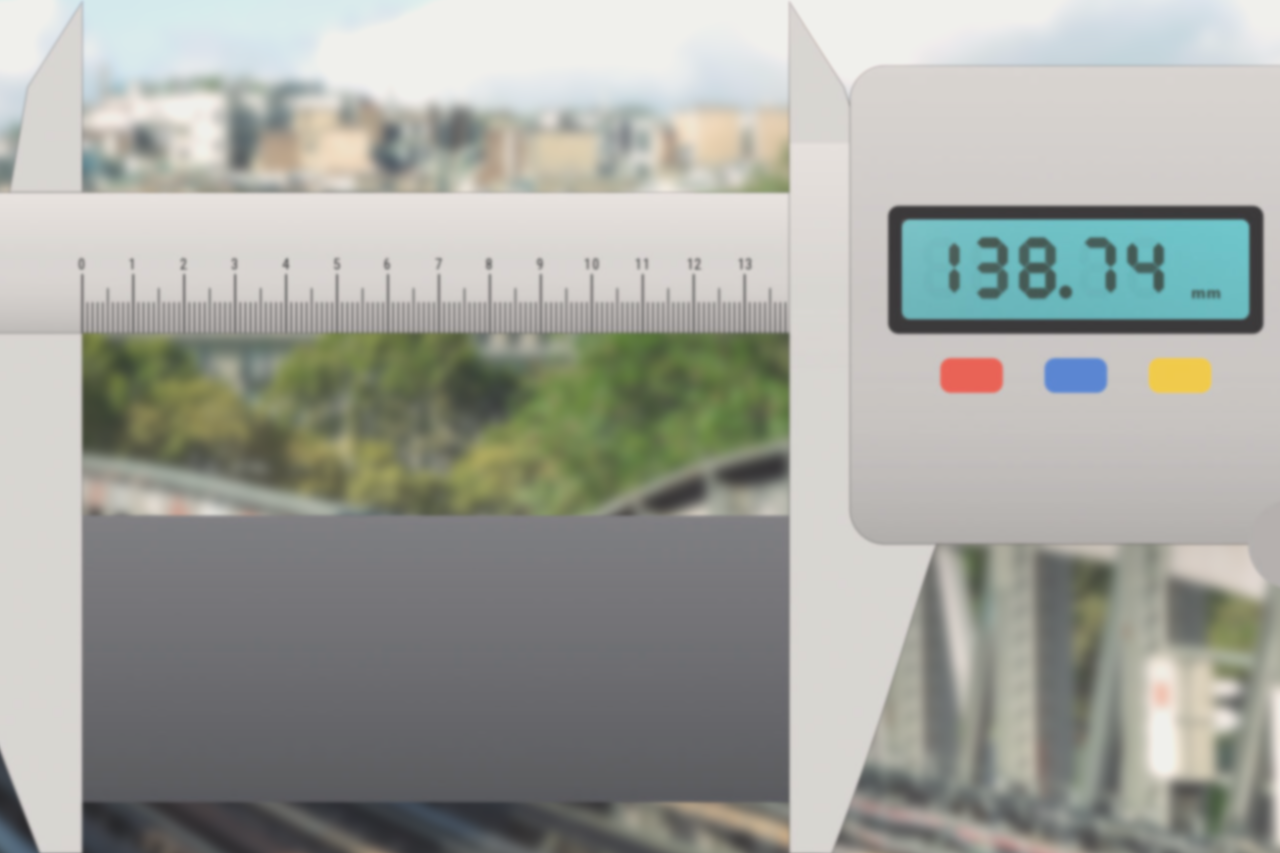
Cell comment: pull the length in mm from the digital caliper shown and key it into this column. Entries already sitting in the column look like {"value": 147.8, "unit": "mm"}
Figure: {"value": 138.74, "unit": "mm"}
